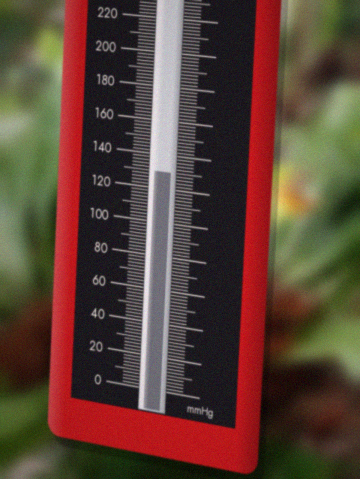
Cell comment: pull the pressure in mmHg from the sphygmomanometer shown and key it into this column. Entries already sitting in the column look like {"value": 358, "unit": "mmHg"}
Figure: {"value": 130, "unit": "mmHg"}
